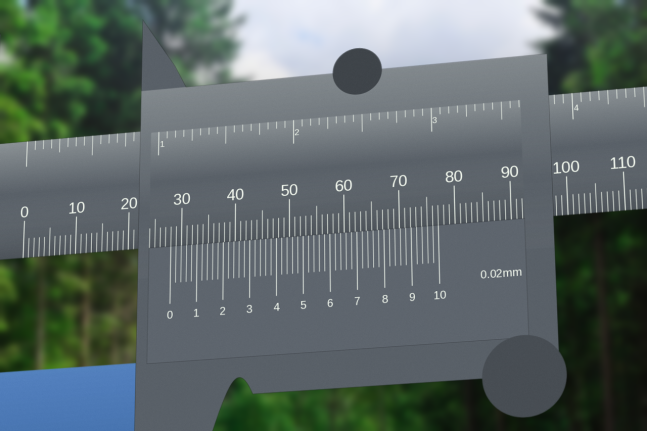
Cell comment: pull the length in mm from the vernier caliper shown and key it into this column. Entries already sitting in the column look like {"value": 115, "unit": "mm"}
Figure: {"value": 28.0, "unit": "mm"}
